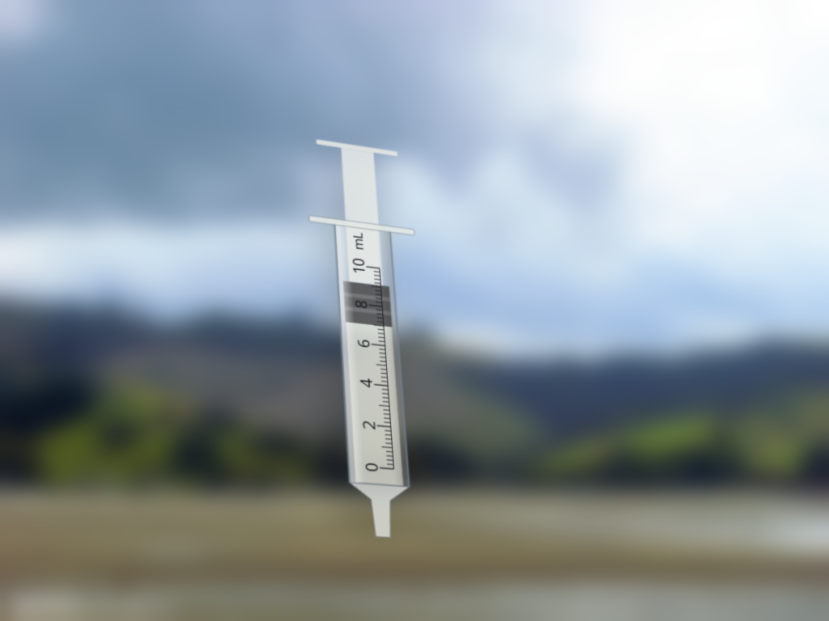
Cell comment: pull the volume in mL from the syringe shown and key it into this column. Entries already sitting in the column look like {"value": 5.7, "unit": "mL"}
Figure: {"value": 7, "unit": "mL"}
